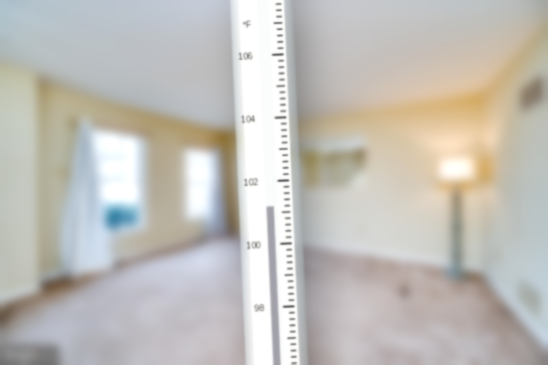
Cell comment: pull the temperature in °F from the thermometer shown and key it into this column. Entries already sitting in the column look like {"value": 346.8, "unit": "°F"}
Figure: {"value": 101.2, "unit": "°F"}
